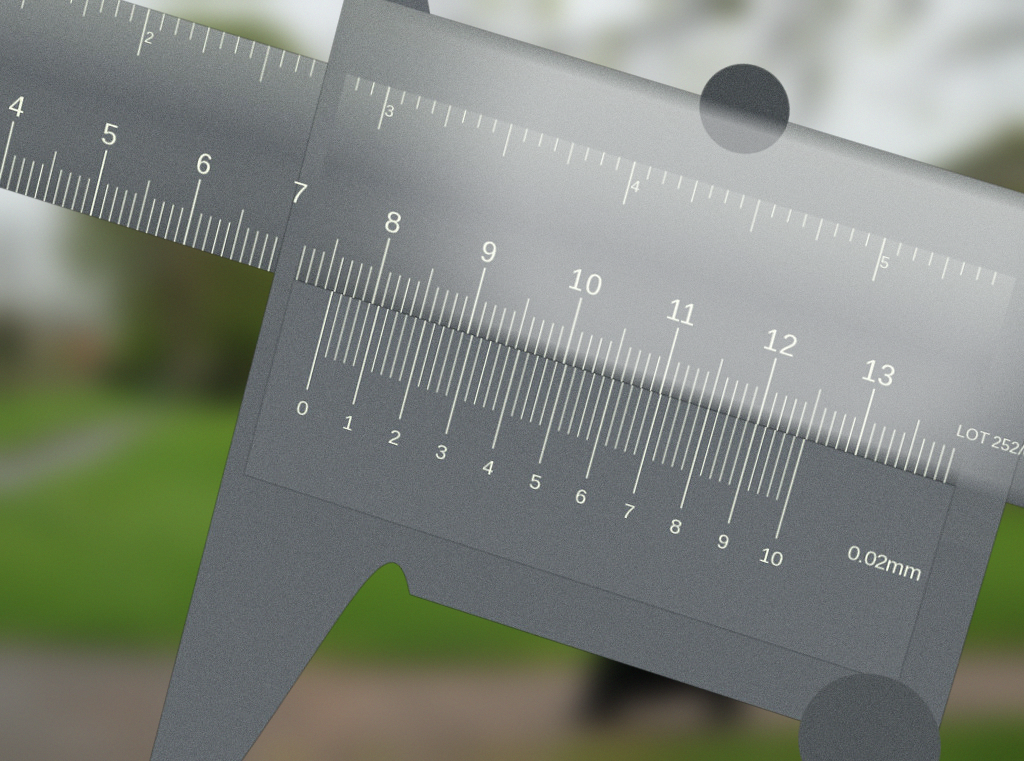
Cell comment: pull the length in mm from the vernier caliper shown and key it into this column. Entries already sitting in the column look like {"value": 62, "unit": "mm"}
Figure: {"value": 75.8, "unit": "mm"}
